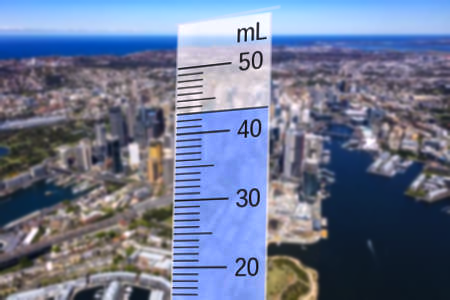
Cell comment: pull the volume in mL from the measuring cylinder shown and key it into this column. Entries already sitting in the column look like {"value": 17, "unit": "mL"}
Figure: {"value": 43, "unit": "mL"}
